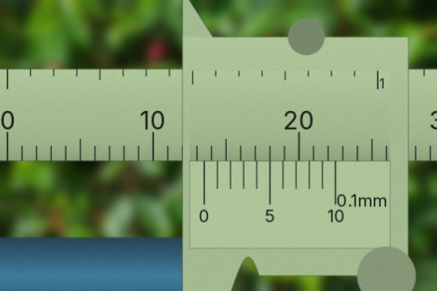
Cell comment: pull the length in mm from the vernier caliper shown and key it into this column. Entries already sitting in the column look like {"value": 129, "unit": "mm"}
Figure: {"value": 13.5, "unit": "mm"}
